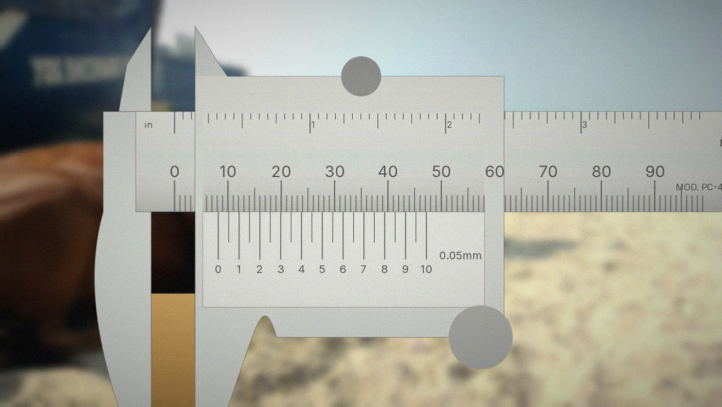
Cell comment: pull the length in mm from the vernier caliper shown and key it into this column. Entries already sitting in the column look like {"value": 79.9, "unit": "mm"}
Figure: {"value": 8.2, "unit": "mm"}
